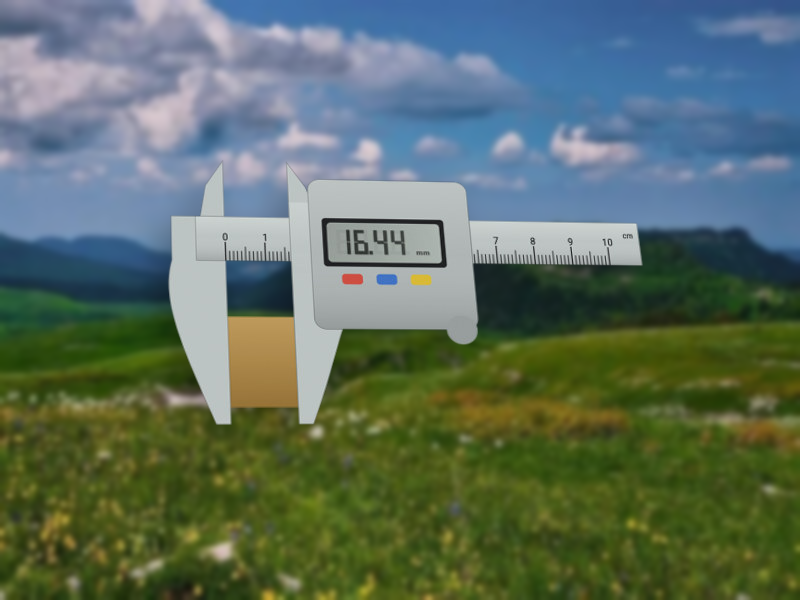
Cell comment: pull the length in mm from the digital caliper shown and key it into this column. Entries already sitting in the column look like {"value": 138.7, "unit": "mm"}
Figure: {"value": 16.44, "unit": "mm"}
